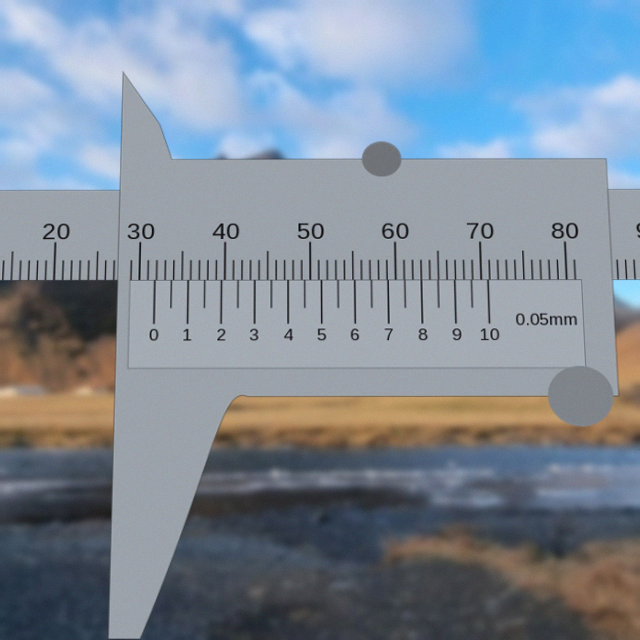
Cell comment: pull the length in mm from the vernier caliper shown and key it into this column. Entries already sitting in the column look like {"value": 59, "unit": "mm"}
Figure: {"value": 31.8, "unit": "mm"}
